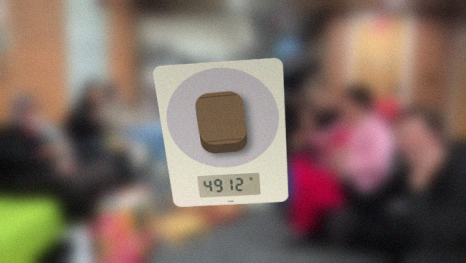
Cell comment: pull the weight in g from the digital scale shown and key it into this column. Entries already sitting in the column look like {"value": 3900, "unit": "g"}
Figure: {"value": 4912, "unit": "g"}
